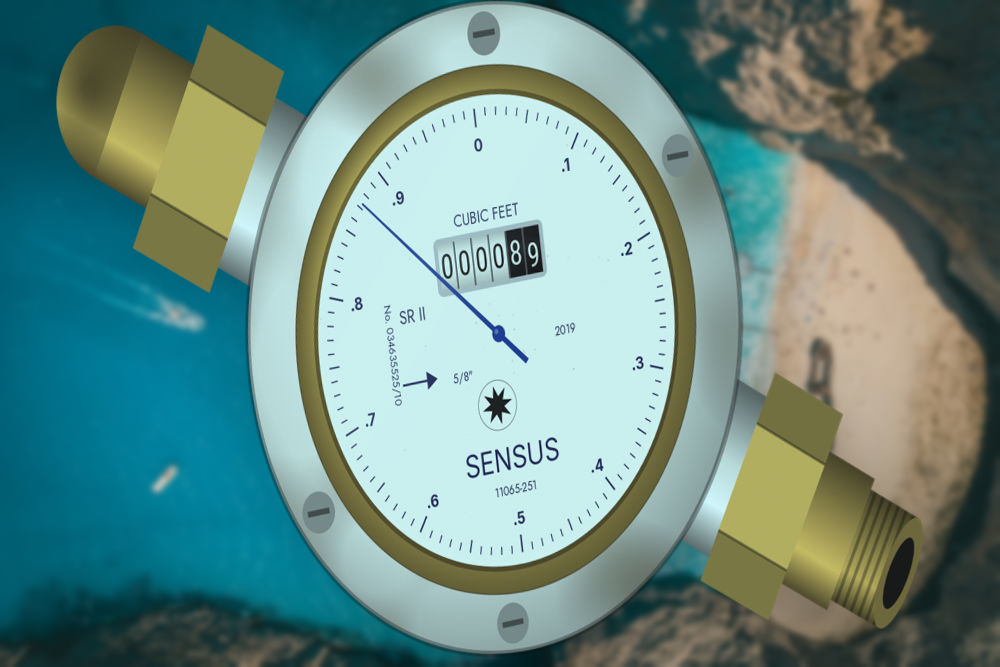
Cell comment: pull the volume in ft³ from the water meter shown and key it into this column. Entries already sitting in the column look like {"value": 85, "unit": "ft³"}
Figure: {"value": 88.87, "unit": "ft³"}
